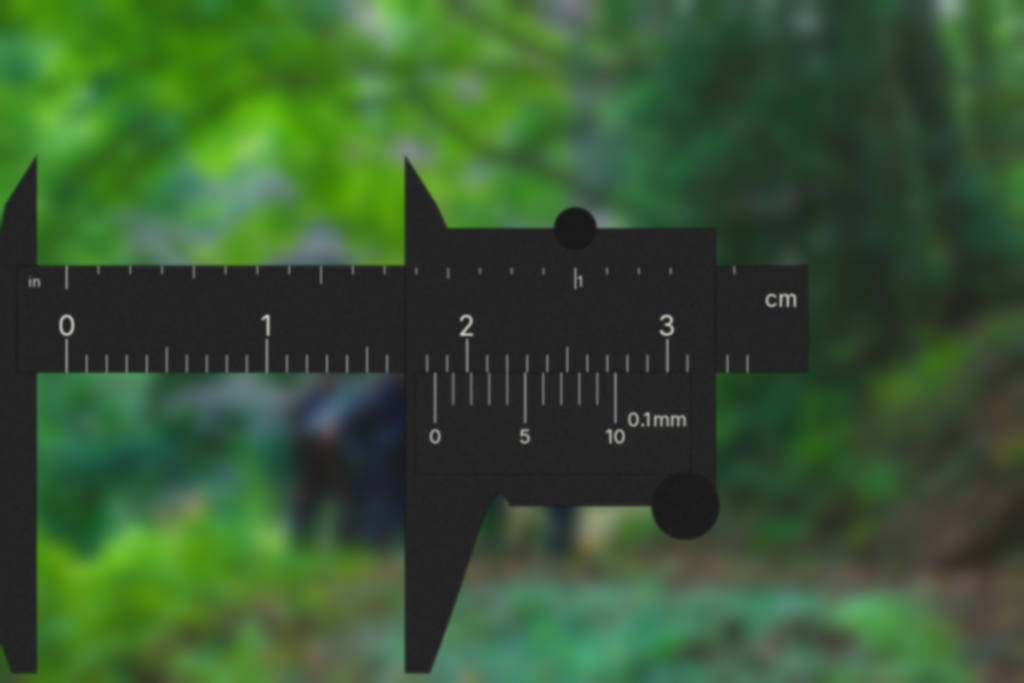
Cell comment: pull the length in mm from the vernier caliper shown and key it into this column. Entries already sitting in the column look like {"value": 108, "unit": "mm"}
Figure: {"value": 18.4, "unit": "mm"}
